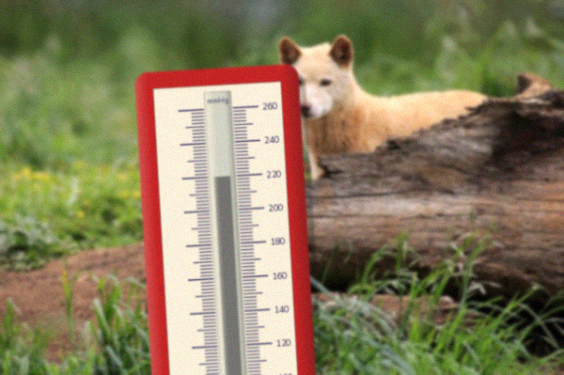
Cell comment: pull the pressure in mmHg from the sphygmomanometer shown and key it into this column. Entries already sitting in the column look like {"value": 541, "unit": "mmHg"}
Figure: {"value": 220, "unit": "mmHg"}
